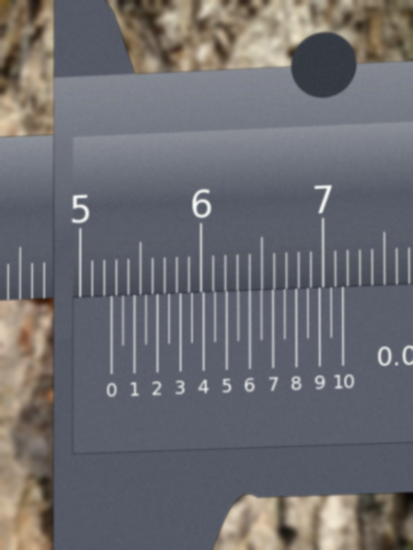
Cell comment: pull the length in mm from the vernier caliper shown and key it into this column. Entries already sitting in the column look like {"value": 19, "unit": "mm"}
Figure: {"value": 52.6, "unit": "mm"}
